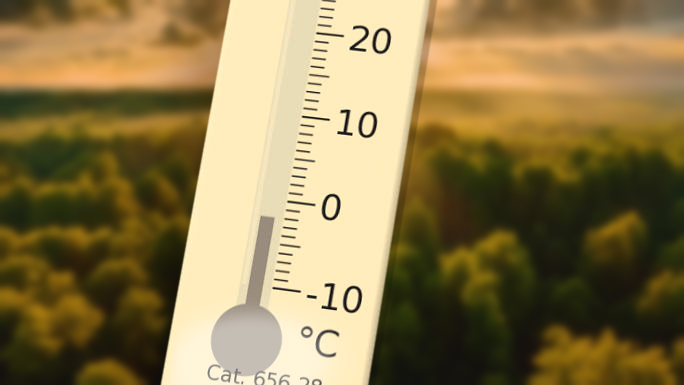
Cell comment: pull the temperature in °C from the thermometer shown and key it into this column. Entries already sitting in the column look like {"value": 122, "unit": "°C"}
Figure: {"value": -2, "unit": "°C"}
